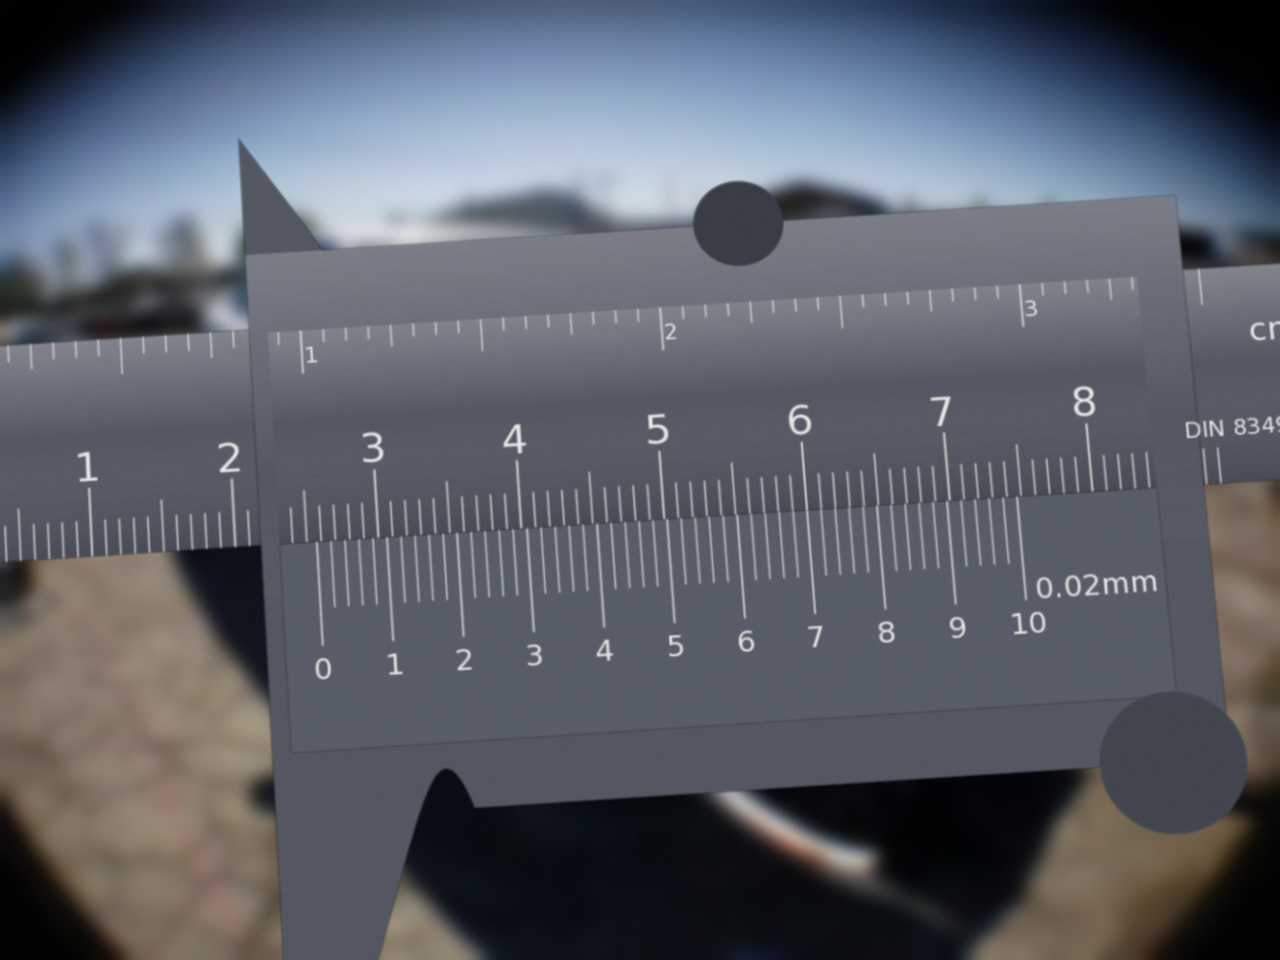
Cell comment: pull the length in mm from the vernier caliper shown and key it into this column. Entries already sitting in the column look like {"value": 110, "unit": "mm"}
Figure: {"value": 25.7, "unit": "mm"}
